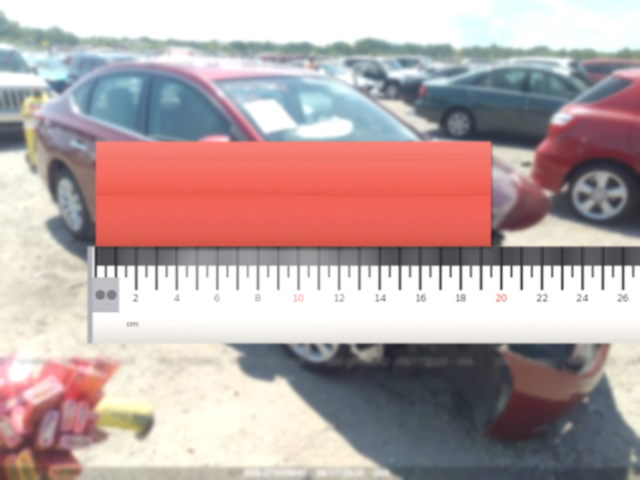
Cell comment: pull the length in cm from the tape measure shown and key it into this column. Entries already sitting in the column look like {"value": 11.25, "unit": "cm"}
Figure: {"value": 19.5, "unit": "cm"}
